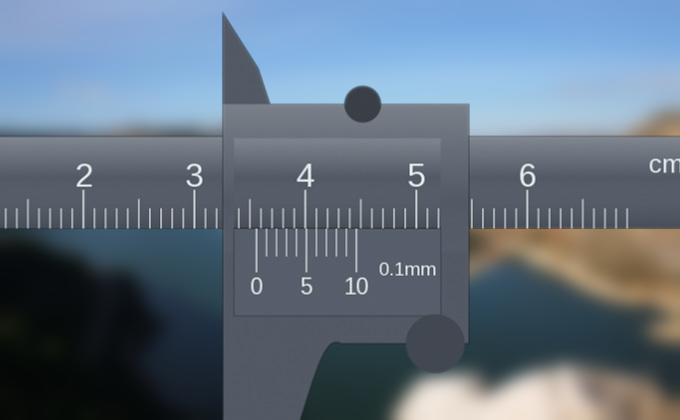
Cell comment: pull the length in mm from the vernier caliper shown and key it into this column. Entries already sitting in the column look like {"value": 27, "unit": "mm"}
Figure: {"value": 35.6, "unit": "mm"}
